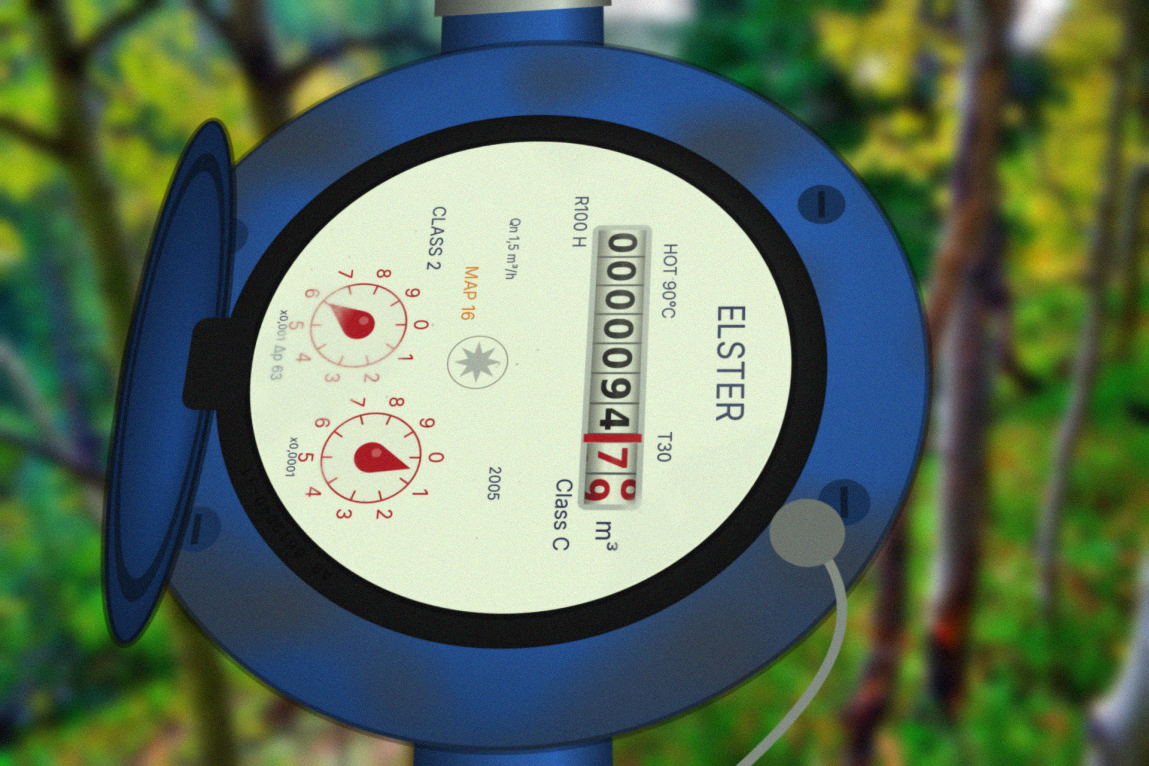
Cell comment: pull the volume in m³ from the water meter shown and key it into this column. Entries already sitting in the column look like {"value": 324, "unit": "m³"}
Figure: {"value": 94.7860, "unit": "m³"}
